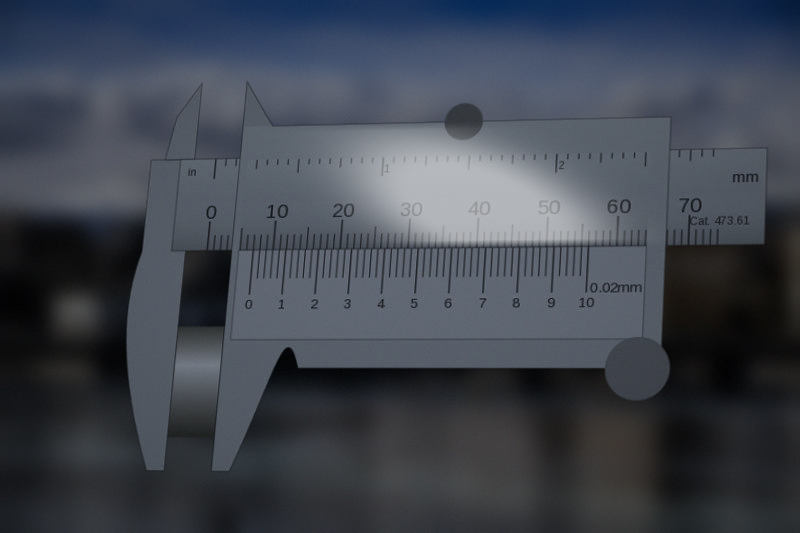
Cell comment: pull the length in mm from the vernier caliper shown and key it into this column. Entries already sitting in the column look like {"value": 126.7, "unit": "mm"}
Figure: {"value": 7.0, "unit": "mm"}
